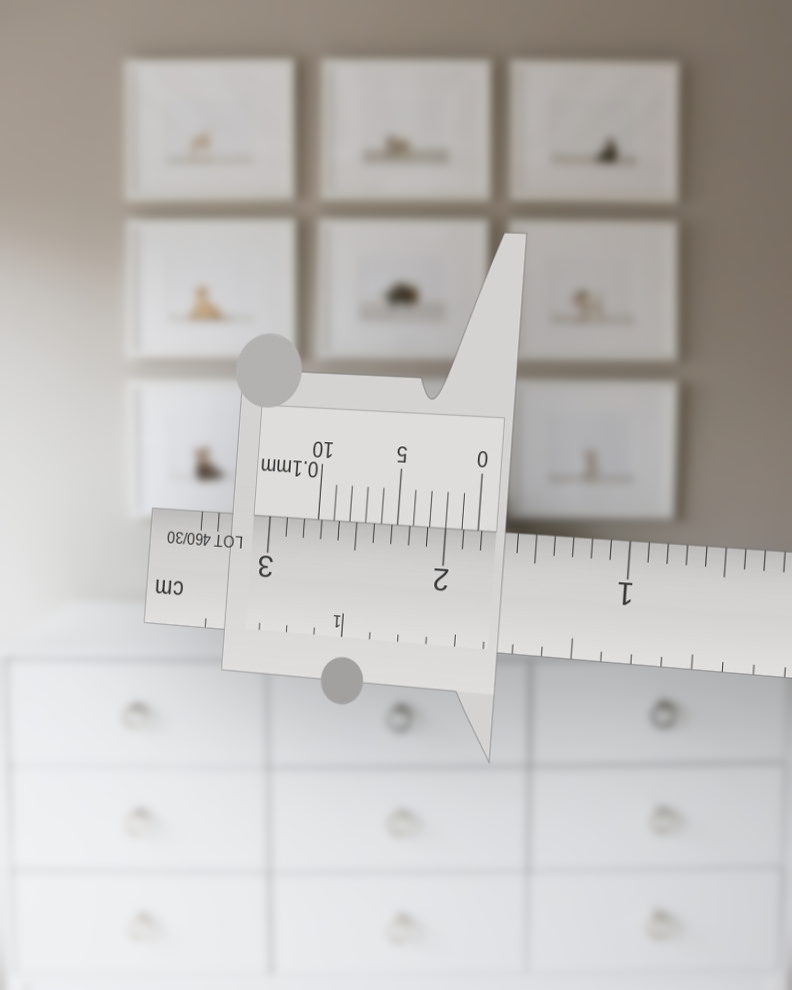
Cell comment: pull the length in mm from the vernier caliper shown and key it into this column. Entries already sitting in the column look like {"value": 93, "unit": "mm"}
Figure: {"value": 18.2, "unit": "mm"}
